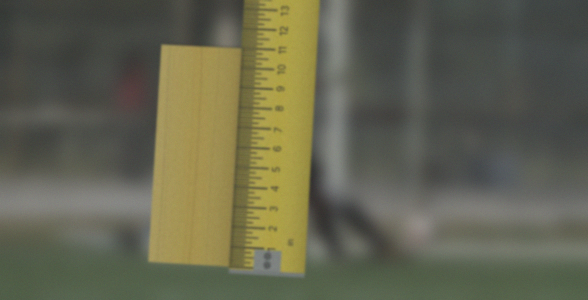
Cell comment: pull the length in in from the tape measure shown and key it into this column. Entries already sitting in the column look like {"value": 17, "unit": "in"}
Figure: {"value": 11, "unit": "in"}
